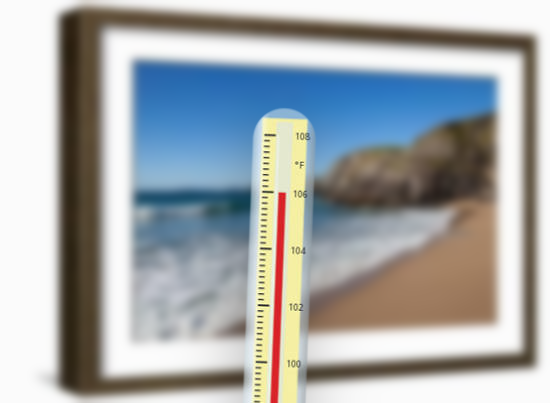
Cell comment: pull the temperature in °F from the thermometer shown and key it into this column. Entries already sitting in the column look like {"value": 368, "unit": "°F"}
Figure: {"value": 106, "unit": "°F"}
